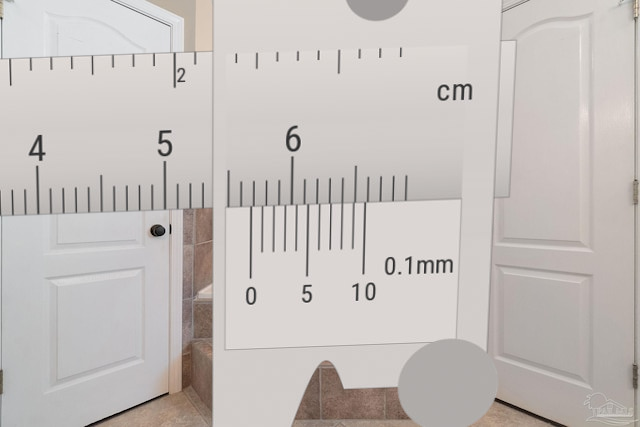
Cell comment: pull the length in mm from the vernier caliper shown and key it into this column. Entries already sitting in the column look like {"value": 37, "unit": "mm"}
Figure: {"value": 56.8, "unit": "mm"}
